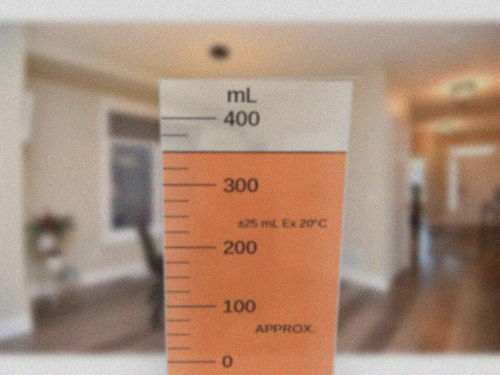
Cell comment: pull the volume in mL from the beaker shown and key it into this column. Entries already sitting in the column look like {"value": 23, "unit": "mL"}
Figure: {"value": 350, "unit": "mL"}
